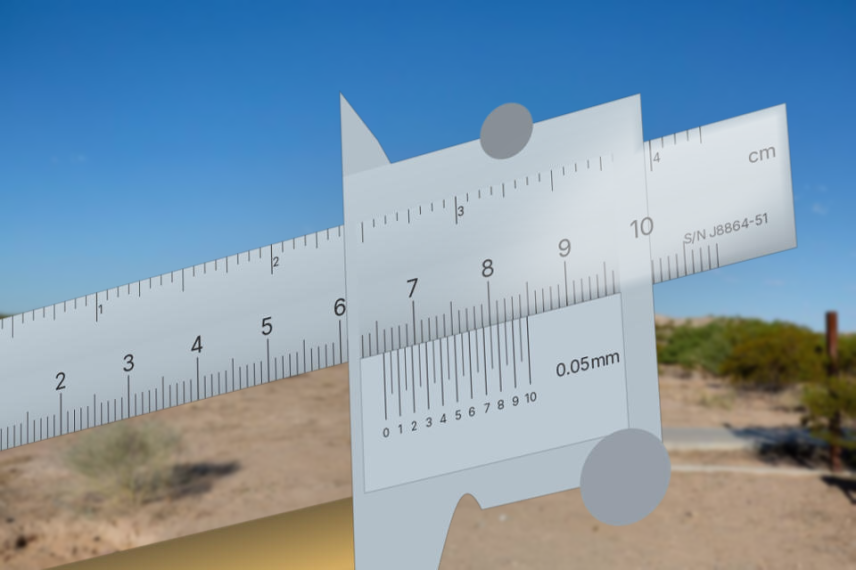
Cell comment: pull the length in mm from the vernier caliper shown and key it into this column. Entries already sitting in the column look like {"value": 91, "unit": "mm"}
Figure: {"value": 65.8, "unit": "mm"}
